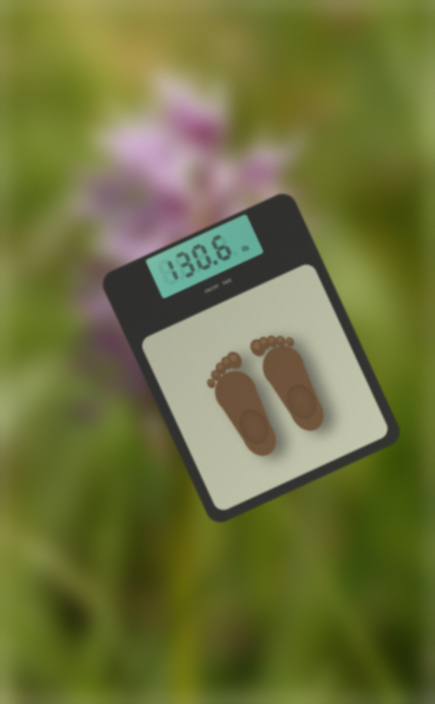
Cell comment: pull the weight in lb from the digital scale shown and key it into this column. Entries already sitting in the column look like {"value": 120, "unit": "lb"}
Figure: {"value": 130.6, "unit": "lb"}
